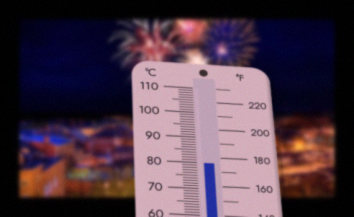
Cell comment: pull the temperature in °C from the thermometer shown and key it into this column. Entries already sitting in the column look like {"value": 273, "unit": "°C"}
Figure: {"value": 80, "unit": "°C"}
